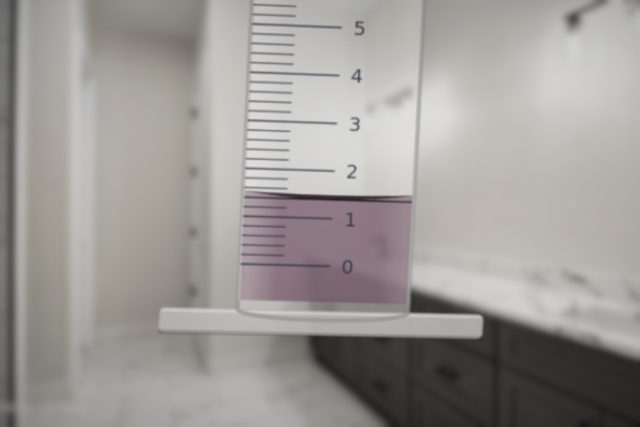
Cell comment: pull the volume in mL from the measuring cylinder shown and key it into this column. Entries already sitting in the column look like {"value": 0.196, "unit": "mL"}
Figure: {"value": 1.4, "unit": "mL"}
